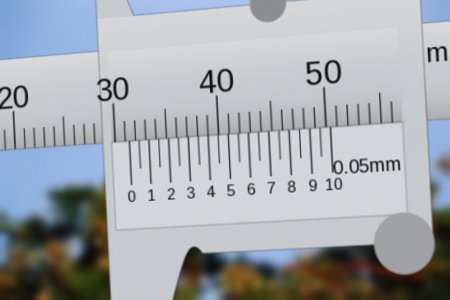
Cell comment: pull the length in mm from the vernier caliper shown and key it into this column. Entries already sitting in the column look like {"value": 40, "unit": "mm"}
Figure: {"value": 31.4, "unit": "mm"}
